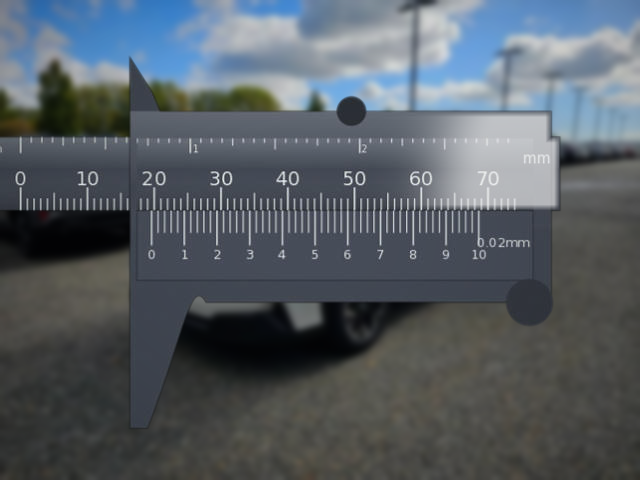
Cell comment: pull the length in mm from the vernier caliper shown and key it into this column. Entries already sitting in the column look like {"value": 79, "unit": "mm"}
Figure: {"value": 19.6, "unit": "mm"}
